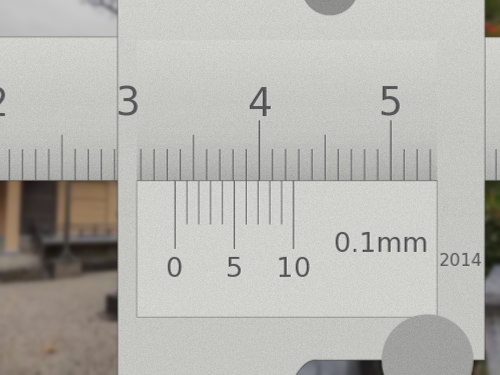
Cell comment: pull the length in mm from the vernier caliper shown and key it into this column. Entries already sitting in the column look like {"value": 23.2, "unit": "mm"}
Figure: {"value": 33.6, "unit": "mm"}
